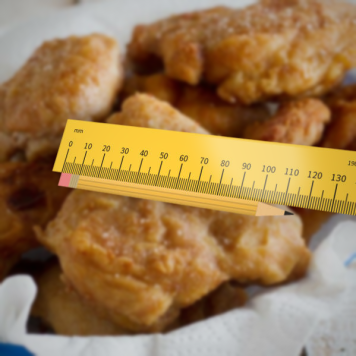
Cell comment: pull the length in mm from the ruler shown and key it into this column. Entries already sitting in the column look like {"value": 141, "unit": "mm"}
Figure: {"value": 115, "unit": "mm"}
